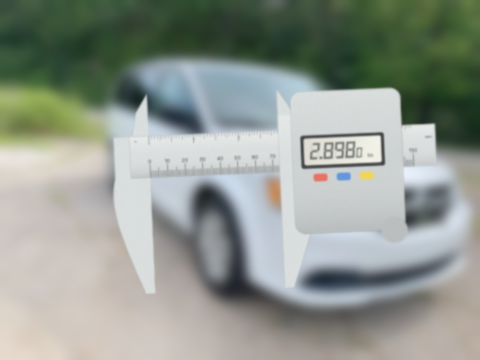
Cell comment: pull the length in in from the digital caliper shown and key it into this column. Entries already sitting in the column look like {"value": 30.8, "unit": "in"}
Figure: {"value": 2.8980, "unit": "in"}
